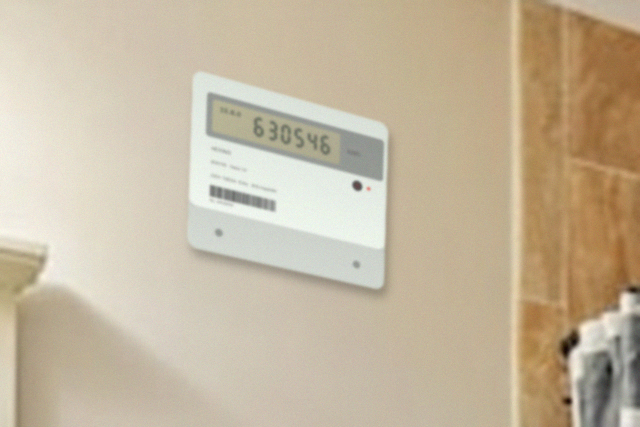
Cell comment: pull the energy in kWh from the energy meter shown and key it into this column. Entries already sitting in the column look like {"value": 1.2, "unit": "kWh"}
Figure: {"value": 630546, "unit": "kWh"}
